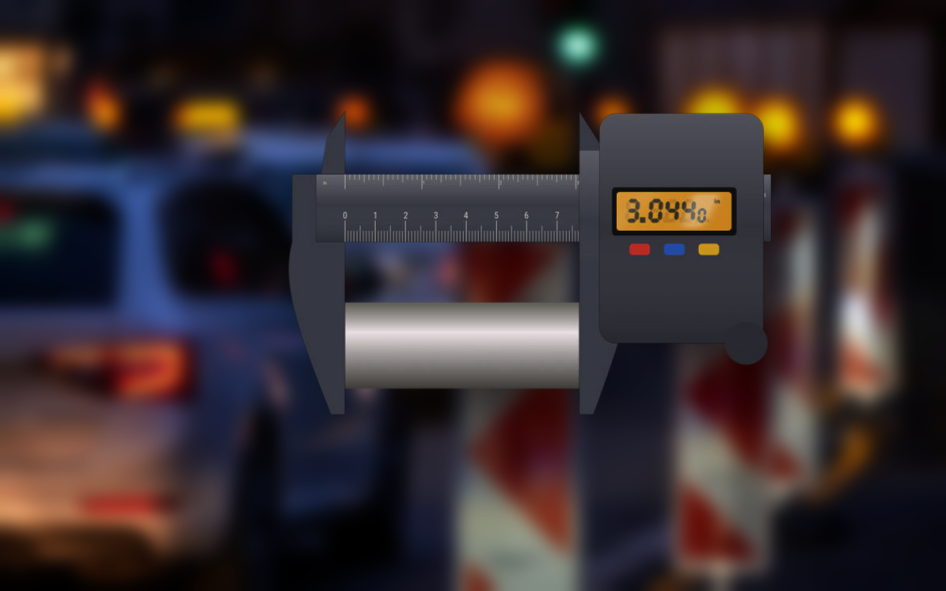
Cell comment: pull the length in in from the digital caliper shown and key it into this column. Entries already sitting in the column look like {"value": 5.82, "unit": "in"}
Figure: {"value": 3.0440, "unit": "in"}
